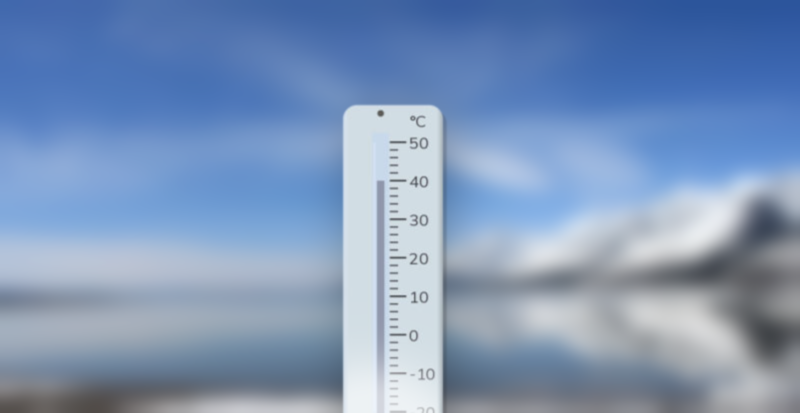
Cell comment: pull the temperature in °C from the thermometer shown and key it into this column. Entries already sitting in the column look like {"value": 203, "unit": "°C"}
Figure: {"value": 40, "unit": "°C"}
